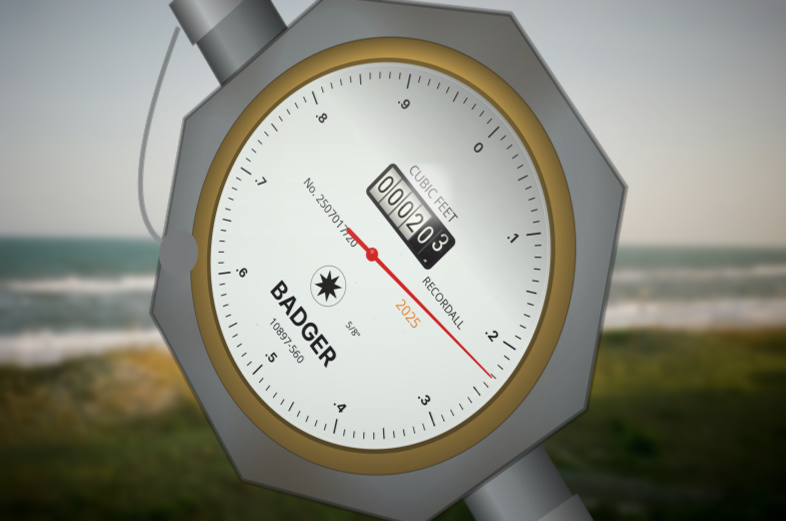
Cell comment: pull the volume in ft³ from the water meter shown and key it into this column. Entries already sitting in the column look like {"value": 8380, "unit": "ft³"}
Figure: {"value": 203.23, "unit": "ft³"}
